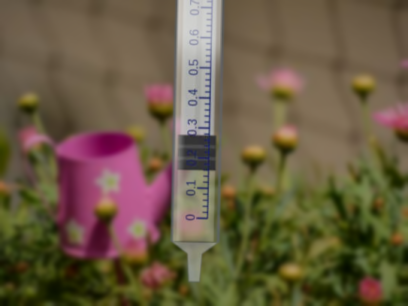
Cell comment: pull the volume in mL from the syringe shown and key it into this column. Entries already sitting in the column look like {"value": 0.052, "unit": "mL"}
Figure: {"value": 0.16, "unit": "mL"}
